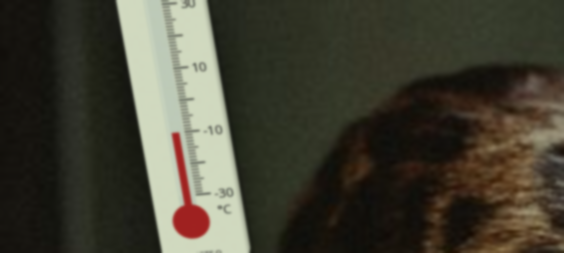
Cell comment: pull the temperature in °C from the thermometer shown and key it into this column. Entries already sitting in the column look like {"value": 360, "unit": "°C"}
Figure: {"value": -10, "unit": "°C"}
